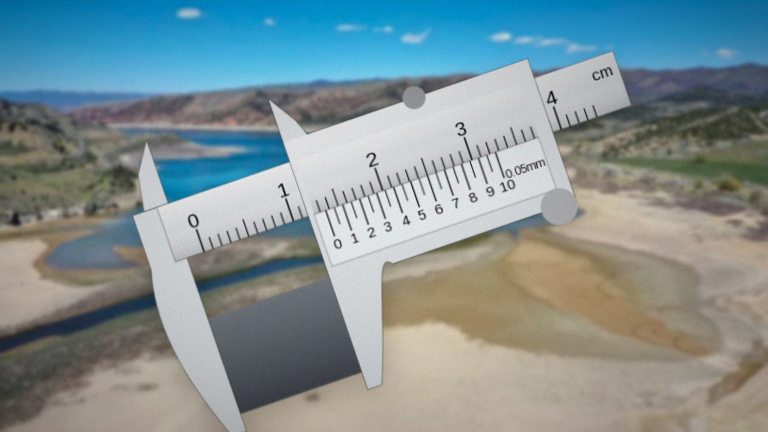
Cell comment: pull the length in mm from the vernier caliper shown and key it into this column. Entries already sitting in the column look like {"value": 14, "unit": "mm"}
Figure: {"value": 13.6, "unit": "mm"}
